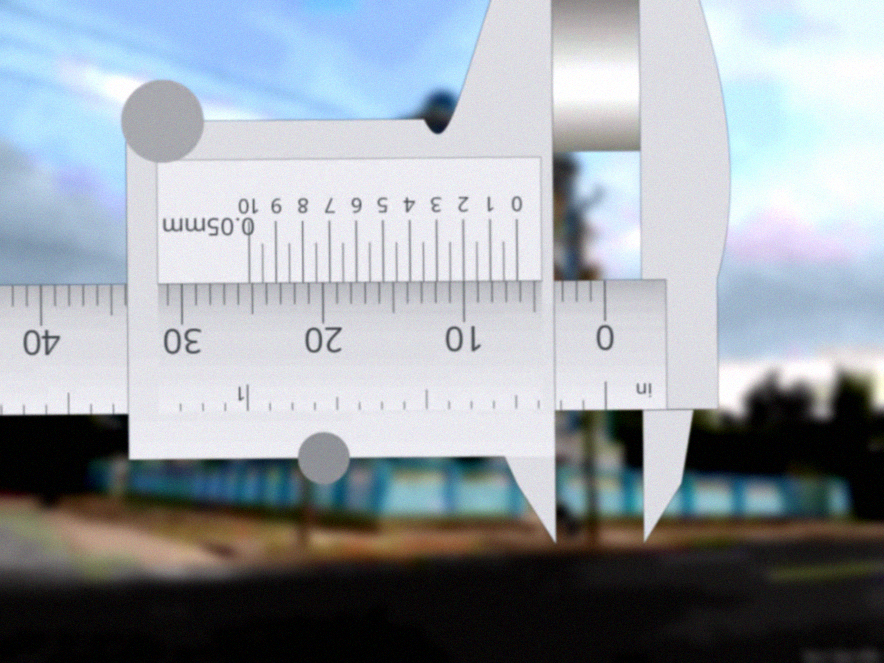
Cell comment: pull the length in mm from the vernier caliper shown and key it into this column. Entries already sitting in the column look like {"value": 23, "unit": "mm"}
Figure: {"value": 6.2, "unit": "mm"}
